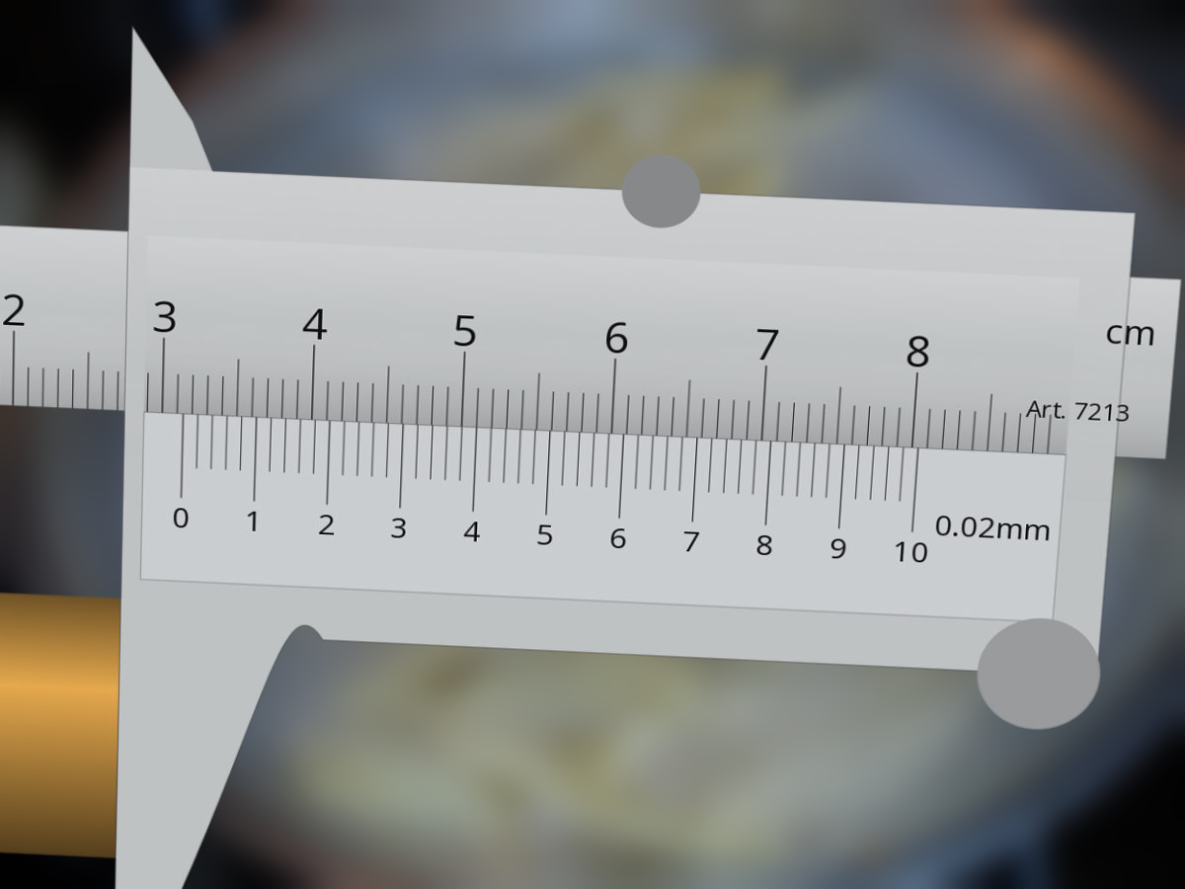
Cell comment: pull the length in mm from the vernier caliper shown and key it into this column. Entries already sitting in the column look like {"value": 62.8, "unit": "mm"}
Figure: {"value": 31.4, "unit": "mm"}
